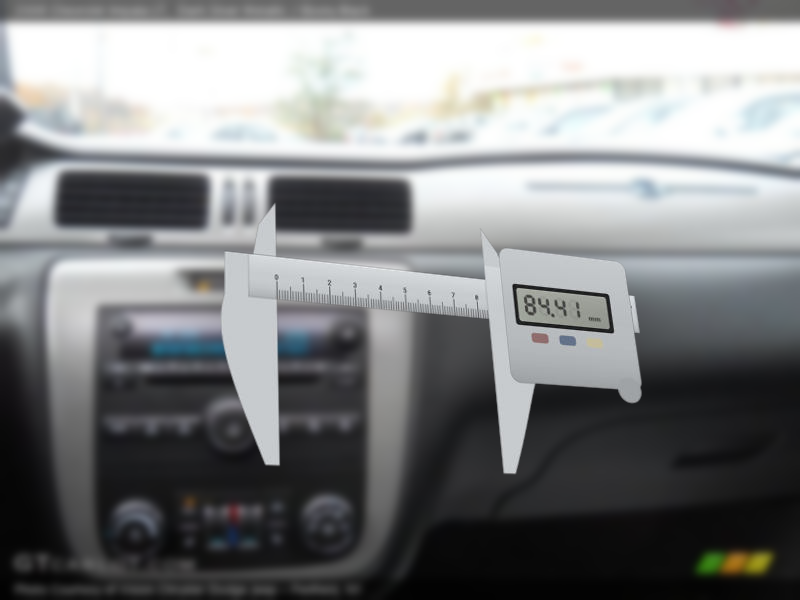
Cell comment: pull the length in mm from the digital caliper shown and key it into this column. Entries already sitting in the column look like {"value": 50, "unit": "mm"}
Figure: {"value": 84.41, "unit": "mm"}
